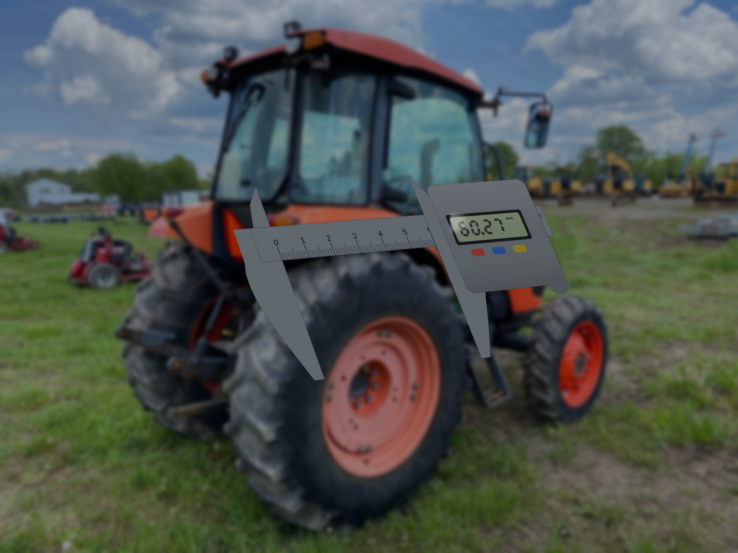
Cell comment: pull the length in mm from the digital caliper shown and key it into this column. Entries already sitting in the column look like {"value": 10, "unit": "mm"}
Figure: {"value": 60.27, "unit": "mm"}
